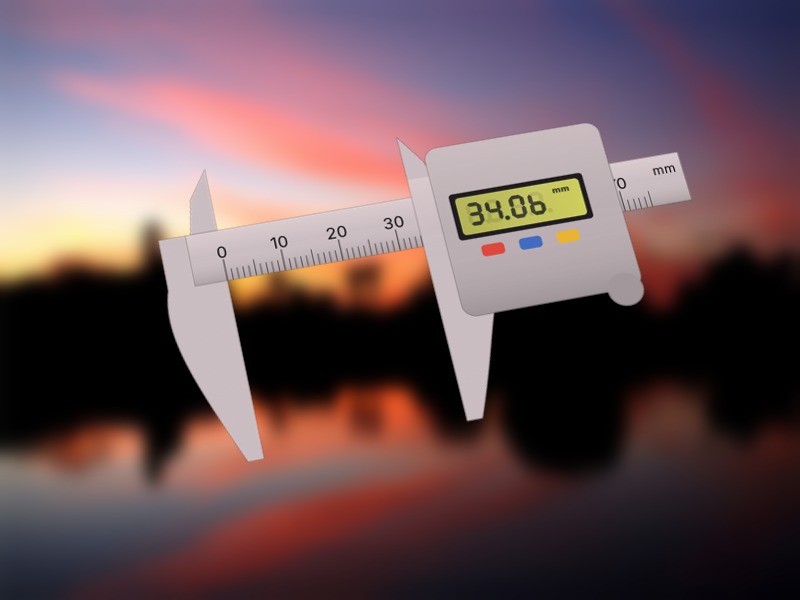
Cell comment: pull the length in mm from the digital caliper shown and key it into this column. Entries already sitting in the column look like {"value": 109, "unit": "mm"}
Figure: {"value": 34.06, "unit": "mm"}
